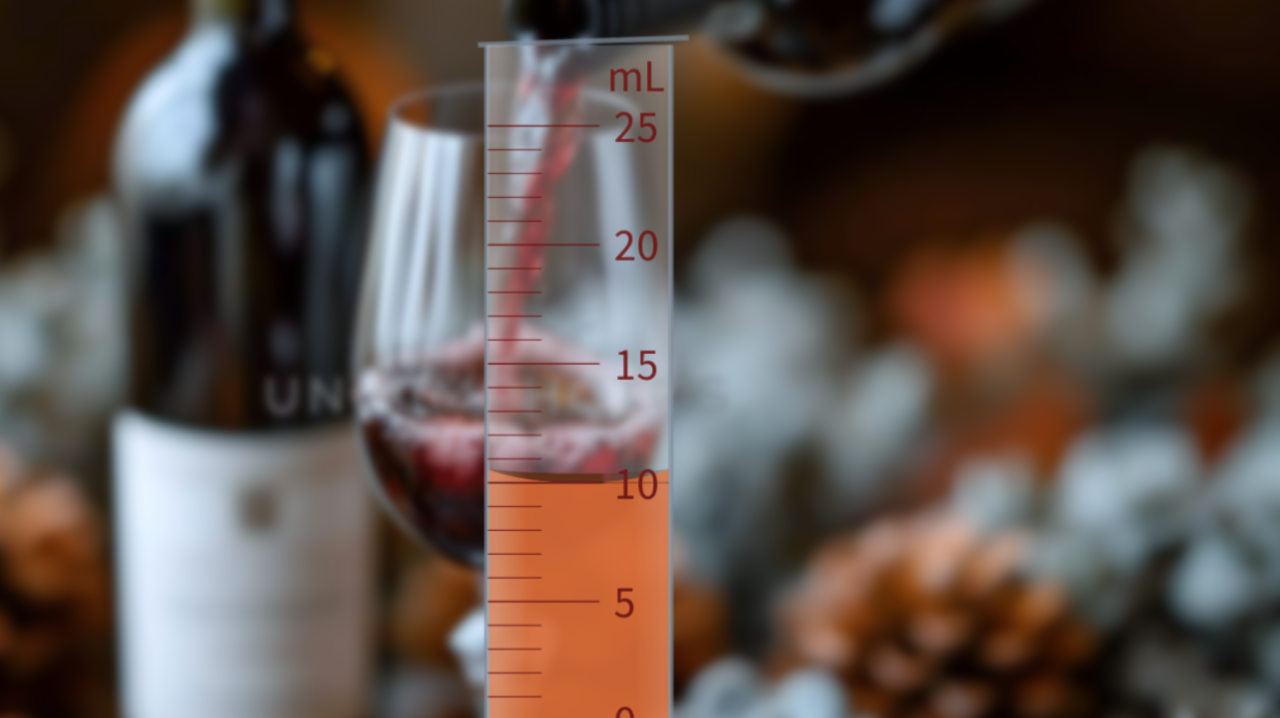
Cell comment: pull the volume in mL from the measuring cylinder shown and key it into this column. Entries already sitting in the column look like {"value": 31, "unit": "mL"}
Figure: {"value": 10, "unit": "mL"}
